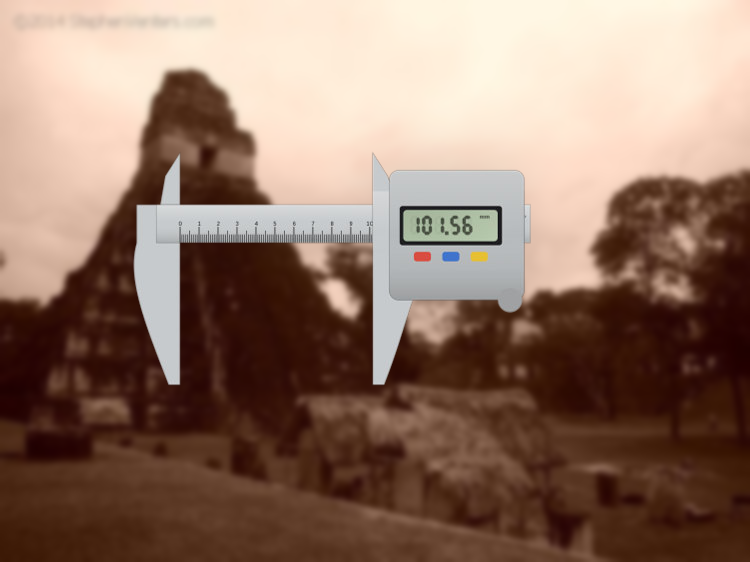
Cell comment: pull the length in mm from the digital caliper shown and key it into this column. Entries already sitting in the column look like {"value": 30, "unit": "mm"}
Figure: {"value": 101.56, "unit": "mm"}
